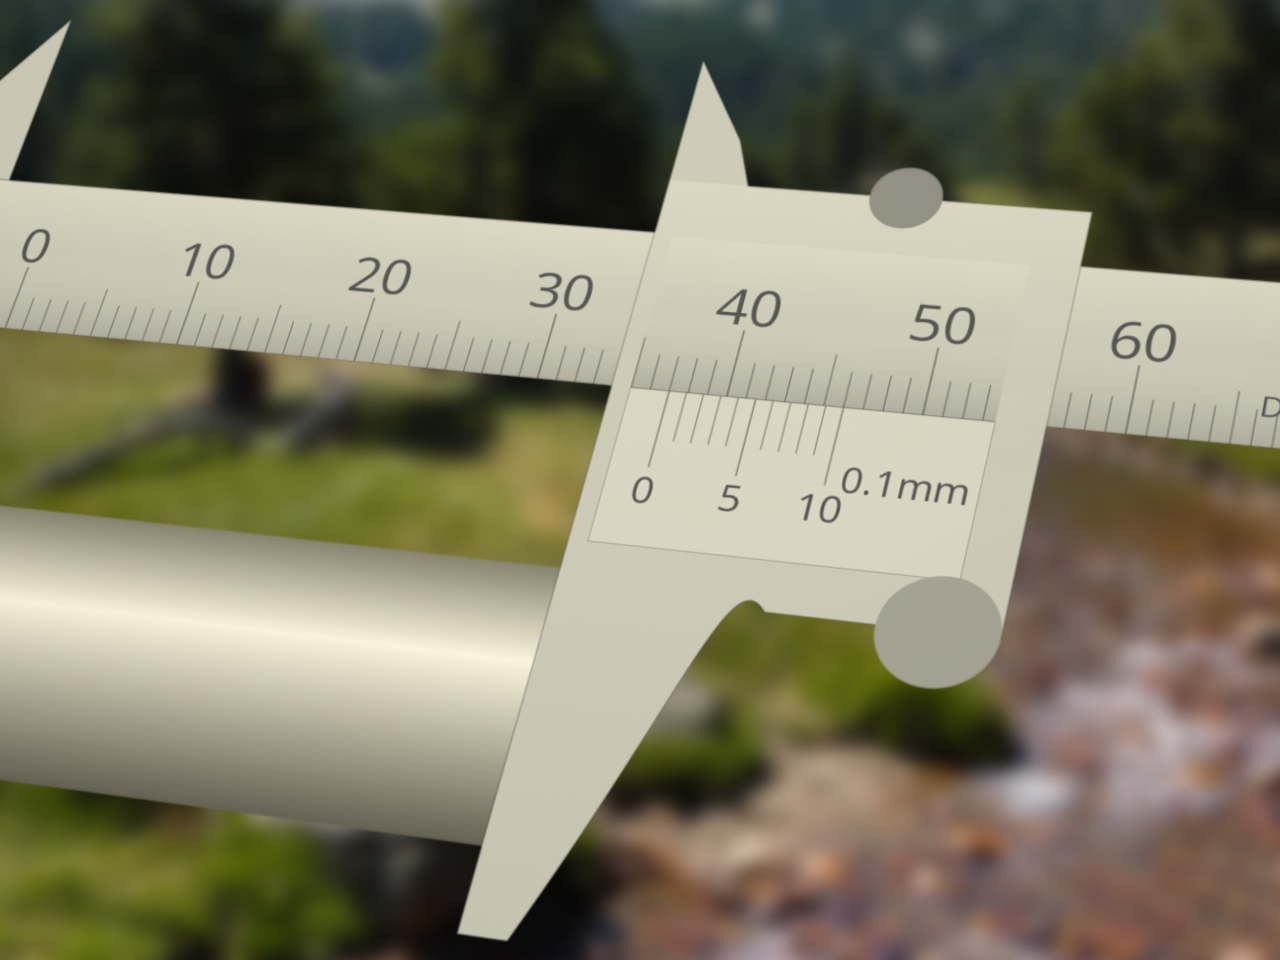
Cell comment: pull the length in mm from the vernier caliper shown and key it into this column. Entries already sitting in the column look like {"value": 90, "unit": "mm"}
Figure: {"value": 37.0, "unit": "mm"}
